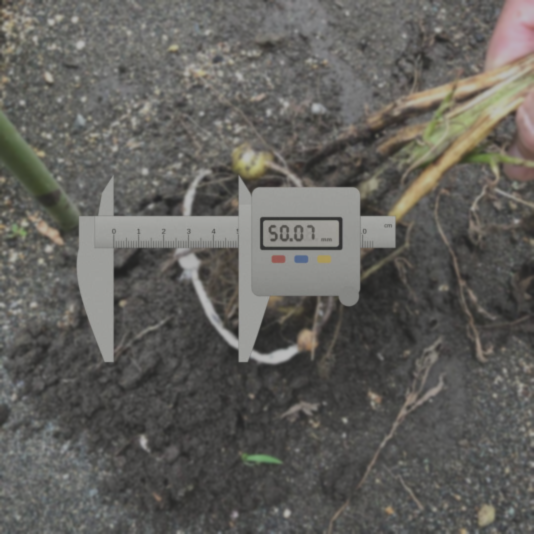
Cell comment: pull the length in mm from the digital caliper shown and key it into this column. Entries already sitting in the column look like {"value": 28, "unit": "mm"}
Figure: {"value": 50.07, "unit": "mm"}
